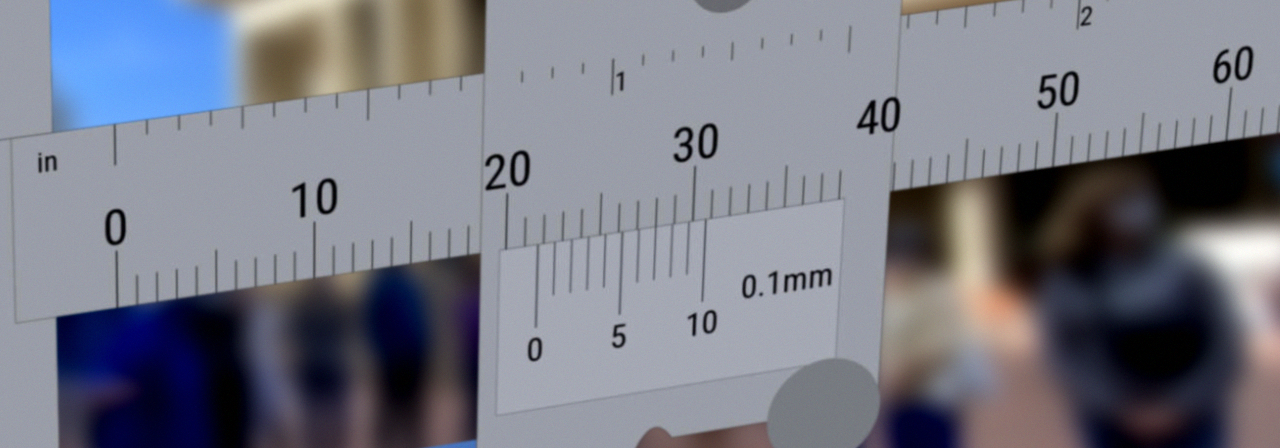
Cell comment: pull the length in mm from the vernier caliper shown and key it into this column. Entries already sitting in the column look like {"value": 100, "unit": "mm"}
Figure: {"value": 21.7, "unit": "mm"}
